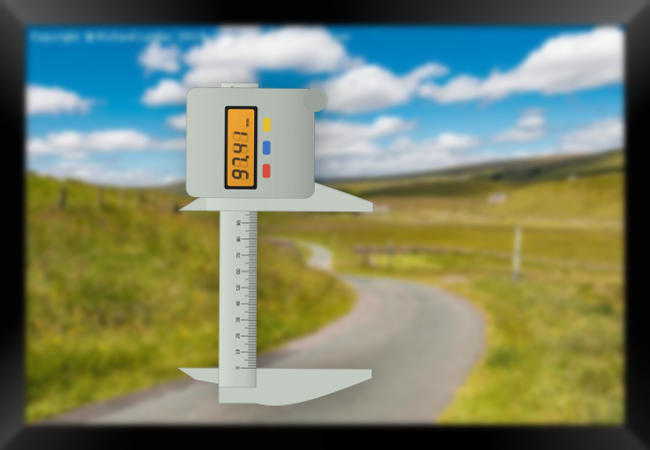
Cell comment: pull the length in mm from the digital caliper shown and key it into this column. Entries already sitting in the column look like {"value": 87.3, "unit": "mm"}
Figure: {"value": 97.41, "unit": "mm"}
